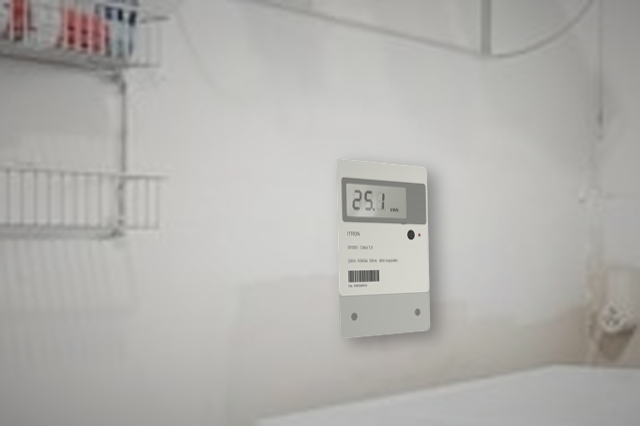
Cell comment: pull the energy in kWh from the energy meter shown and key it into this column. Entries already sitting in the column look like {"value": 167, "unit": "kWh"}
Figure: {"value": 25.1, "unit": "kWh"}
